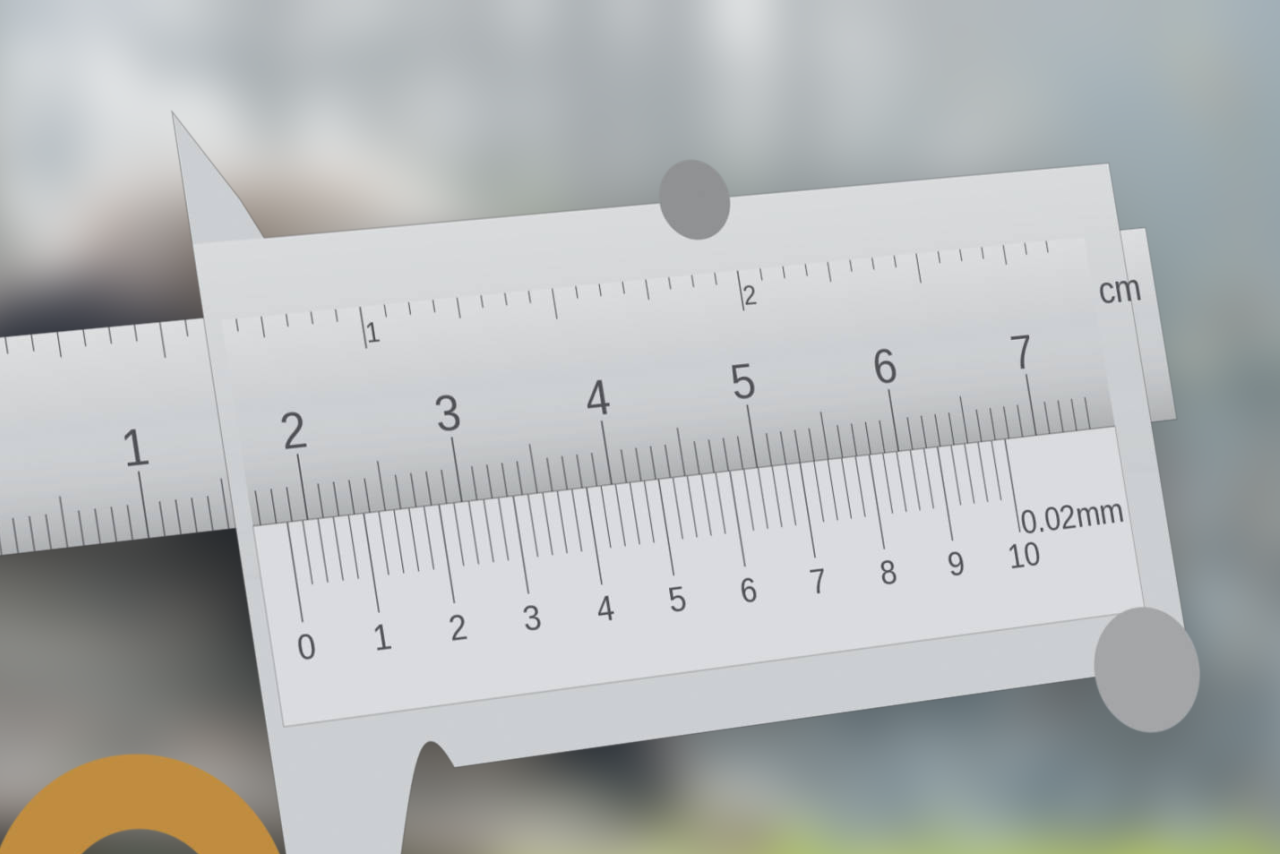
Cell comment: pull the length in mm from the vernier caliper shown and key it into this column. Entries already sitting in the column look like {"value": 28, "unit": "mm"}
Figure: {"value": 18.7, "unit": "mm"}
